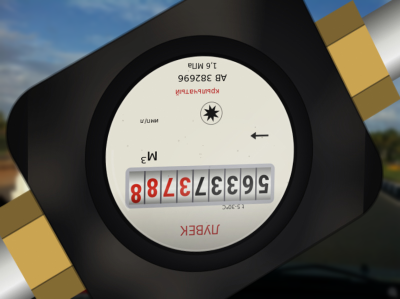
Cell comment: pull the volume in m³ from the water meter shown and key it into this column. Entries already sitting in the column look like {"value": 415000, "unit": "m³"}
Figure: {"value": 56337.3788, "unit": "m³"}
